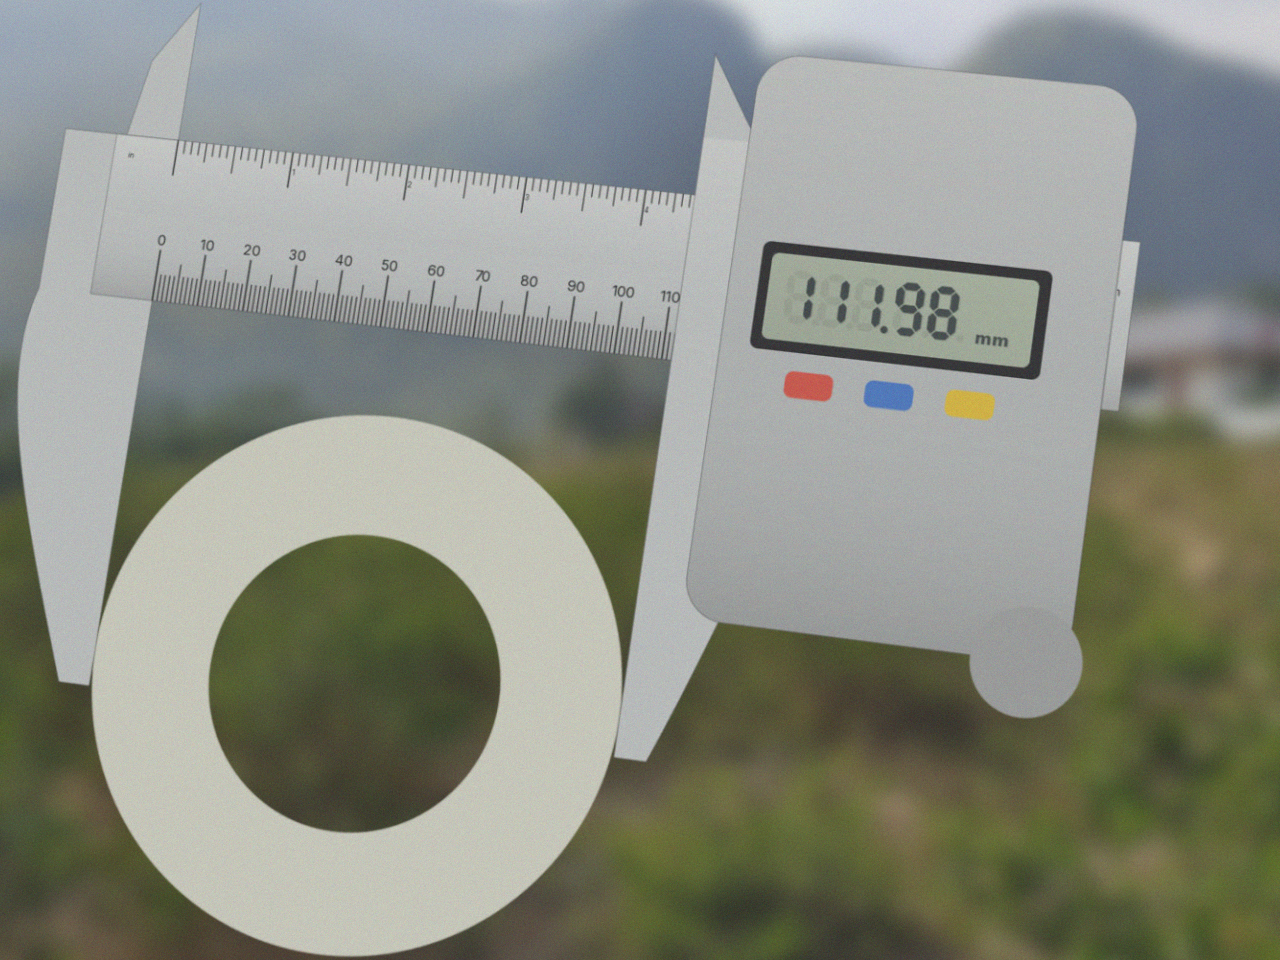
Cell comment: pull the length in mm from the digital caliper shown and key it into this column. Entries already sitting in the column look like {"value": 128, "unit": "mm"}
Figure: {"value": 111.98, "unit": "mm"}
